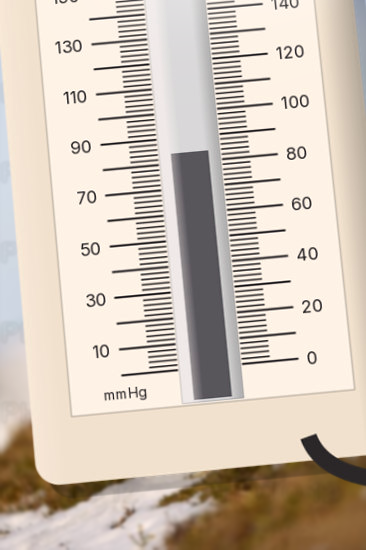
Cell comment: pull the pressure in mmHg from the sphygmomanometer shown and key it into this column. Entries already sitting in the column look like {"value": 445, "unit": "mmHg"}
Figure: {"value": 84, "unit": "mmHg"}
